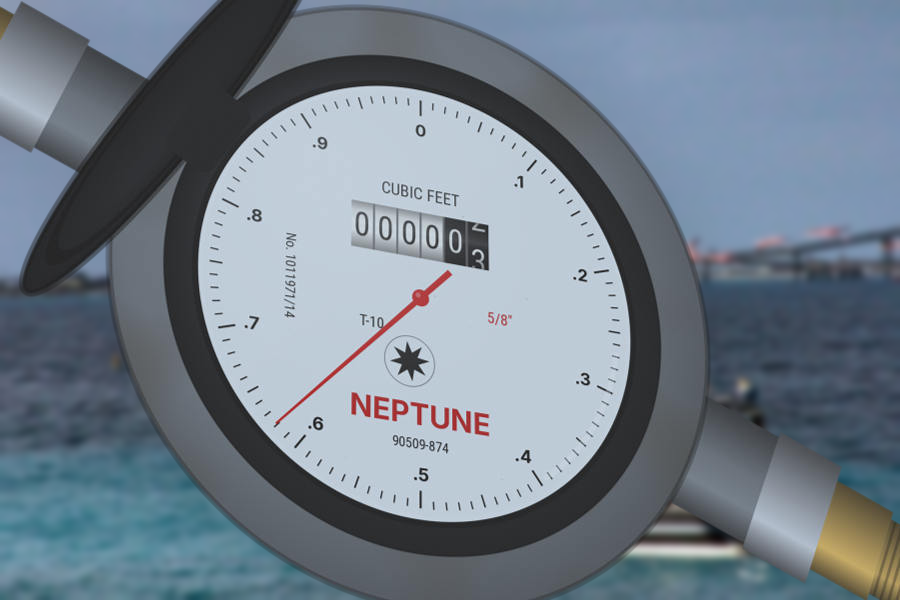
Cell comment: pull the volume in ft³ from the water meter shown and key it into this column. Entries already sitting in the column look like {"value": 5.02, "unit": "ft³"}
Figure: {"value": 2.62, "unit": "ft³"}
